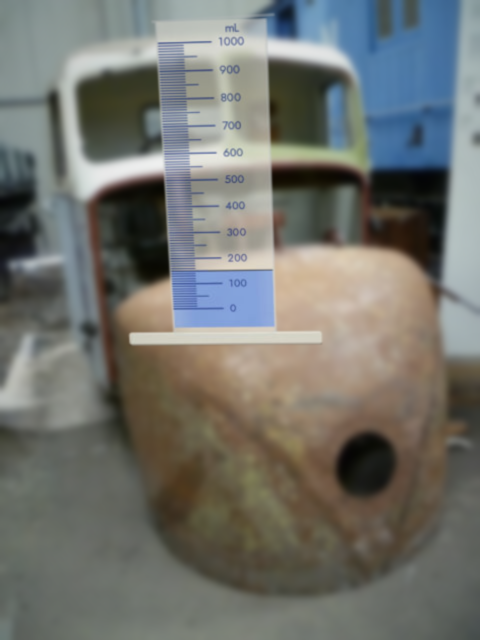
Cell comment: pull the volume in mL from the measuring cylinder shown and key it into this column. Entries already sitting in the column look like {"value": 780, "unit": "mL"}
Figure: {"value": 150, "unit": "mL"}
